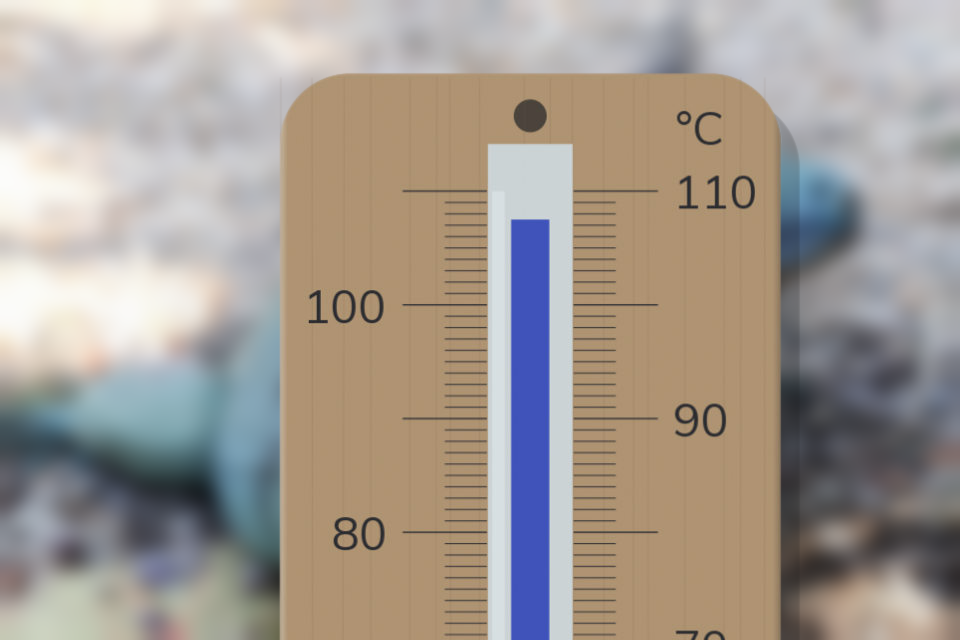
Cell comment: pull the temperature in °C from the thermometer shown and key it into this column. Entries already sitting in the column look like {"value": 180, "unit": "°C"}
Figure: {"value": 107.5, "unit": "°C"}
